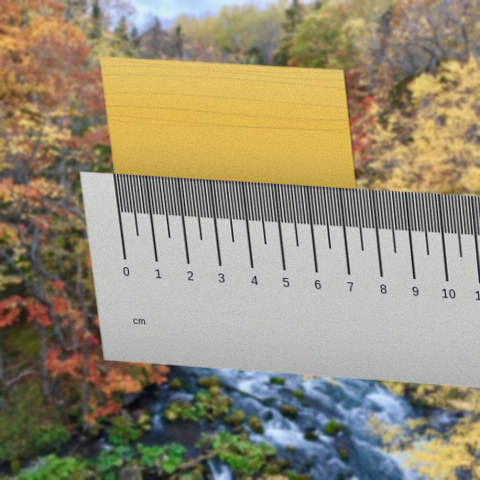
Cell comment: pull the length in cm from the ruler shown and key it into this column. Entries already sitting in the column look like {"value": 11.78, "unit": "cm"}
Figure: {"value": 7.5, "unit": "cm"}
